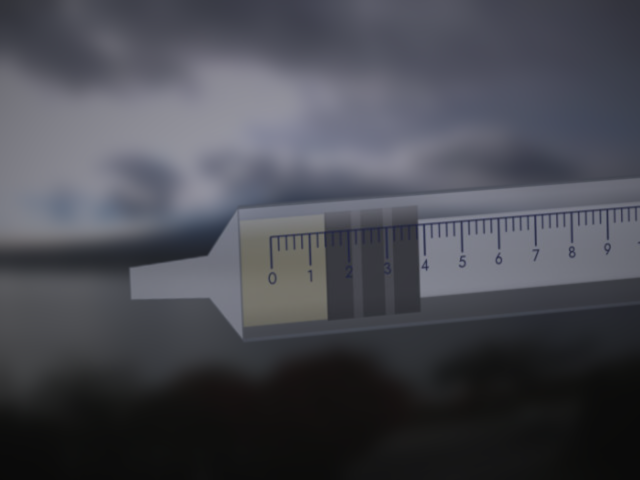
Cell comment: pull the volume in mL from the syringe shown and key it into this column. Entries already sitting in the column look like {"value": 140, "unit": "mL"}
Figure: {"value": 1.4, "unit": "mL"}
